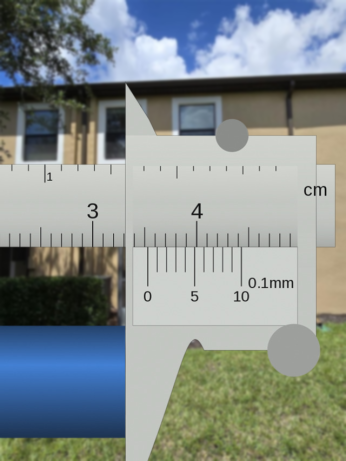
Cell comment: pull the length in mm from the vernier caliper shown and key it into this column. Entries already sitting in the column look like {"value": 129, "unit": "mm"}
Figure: {"value": 35.3, "unit": "mm"}
